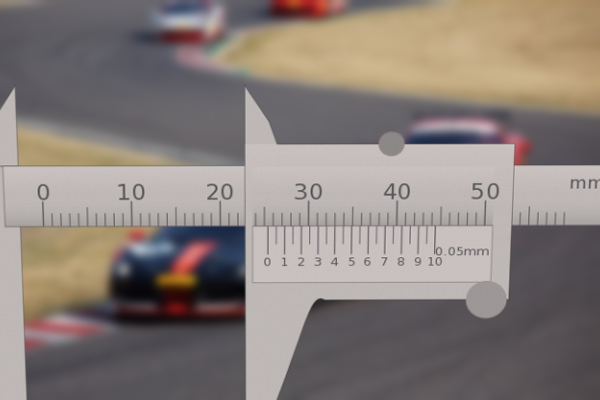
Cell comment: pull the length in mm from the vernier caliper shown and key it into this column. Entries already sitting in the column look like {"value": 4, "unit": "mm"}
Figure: {"value": 25.4, "unit": "mm"}
